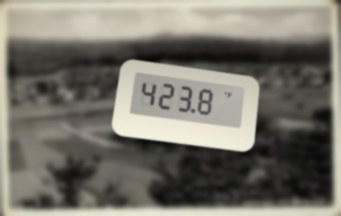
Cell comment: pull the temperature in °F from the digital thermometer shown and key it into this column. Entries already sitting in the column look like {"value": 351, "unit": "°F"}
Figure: {"value": 423.8, "unit": "°F"}
